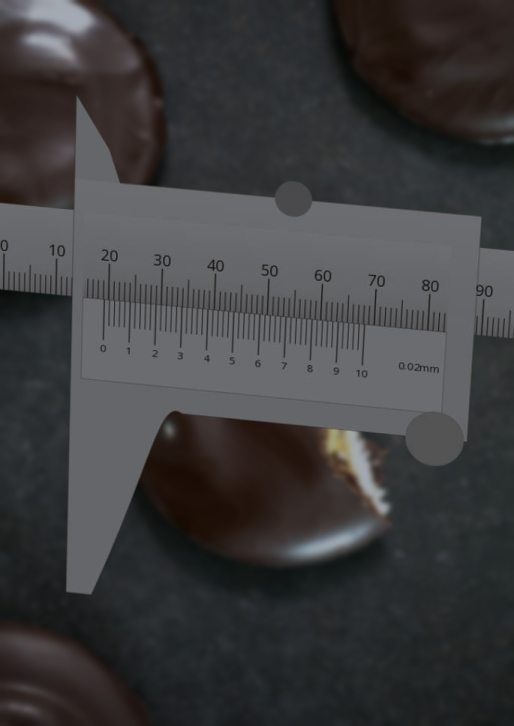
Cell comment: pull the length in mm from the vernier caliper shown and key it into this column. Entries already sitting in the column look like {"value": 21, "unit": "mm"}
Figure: {"value": 19.2, "unit": "mm"}
